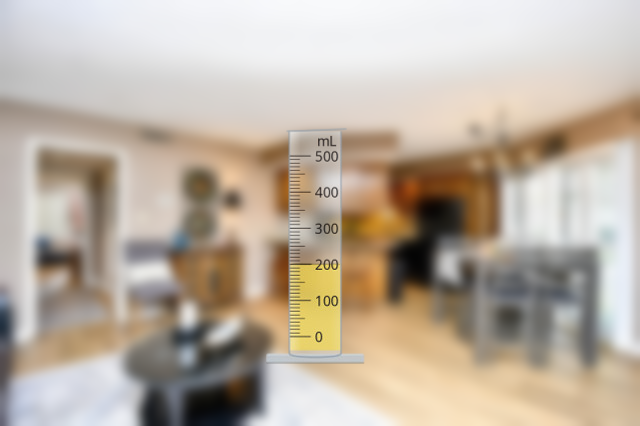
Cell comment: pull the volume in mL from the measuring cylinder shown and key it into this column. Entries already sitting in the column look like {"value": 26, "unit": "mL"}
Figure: {"value": 200, "unit": "mL"}
